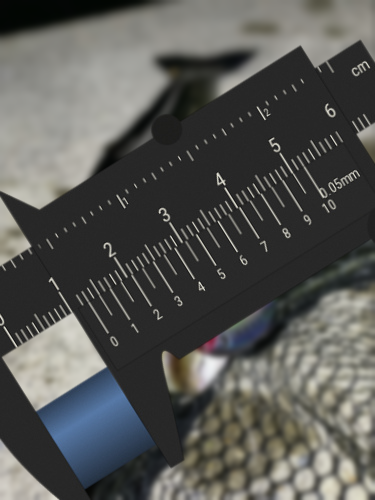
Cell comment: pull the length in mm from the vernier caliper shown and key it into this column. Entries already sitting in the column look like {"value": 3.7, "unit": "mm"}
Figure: {"value": 13.0, "unit": "mm"}
